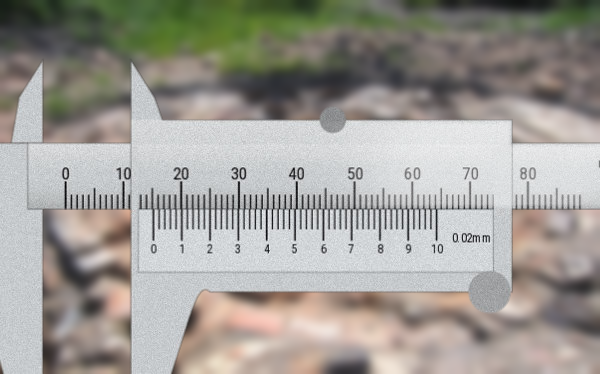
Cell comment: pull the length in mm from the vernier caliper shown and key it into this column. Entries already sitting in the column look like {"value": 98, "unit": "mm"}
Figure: {"value": 15.2, "unit": "mm"}
